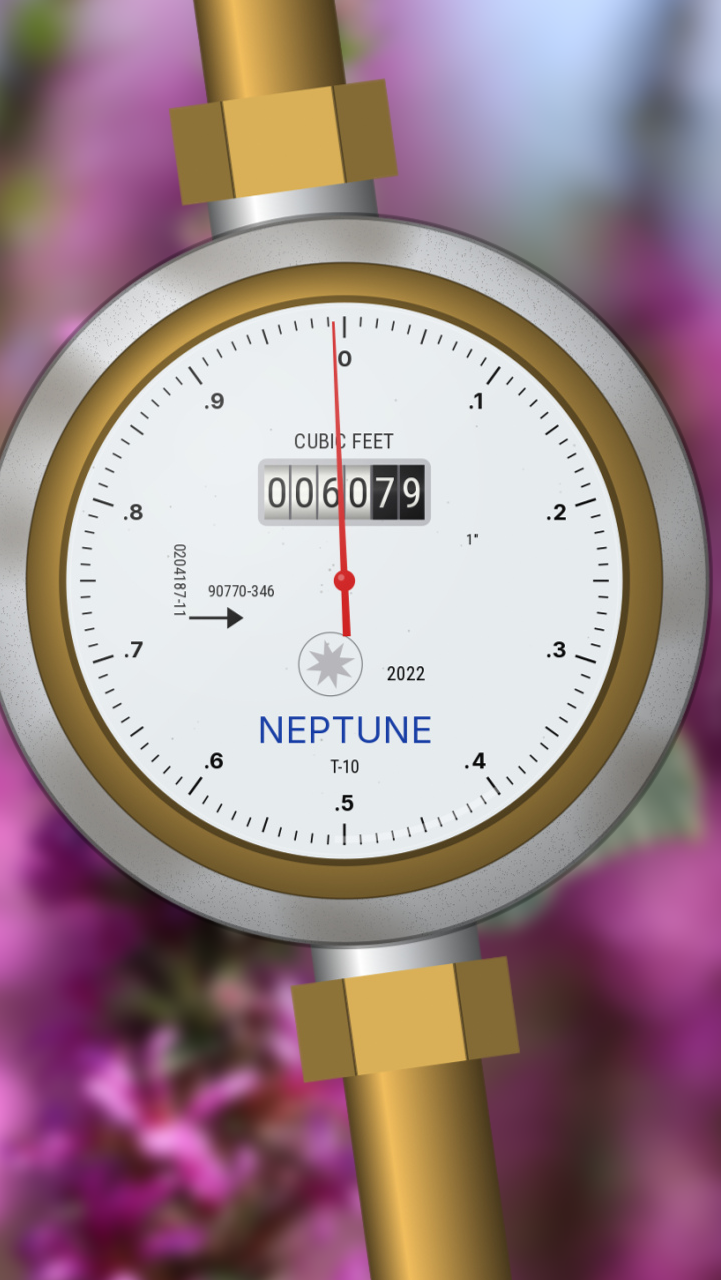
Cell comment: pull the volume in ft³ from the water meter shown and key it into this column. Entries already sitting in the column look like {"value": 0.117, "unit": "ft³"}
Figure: {"value": 6078.99, "unit": "ft³"}
